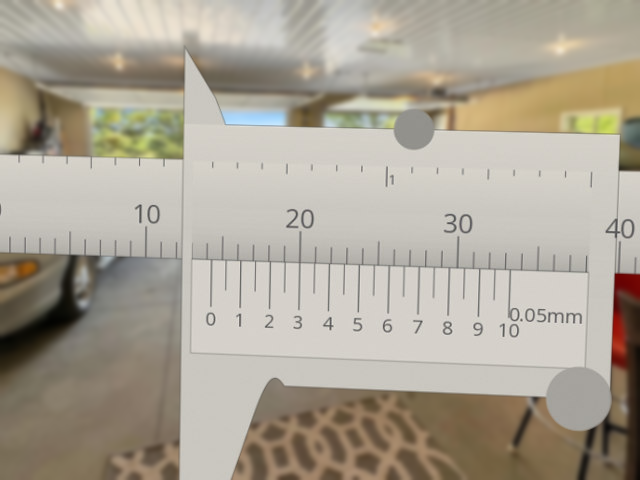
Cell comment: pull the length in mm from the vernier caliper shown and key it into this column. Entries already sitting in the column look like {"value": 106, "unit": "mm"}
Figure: {"value": 14.3, "unit": "mm"}
